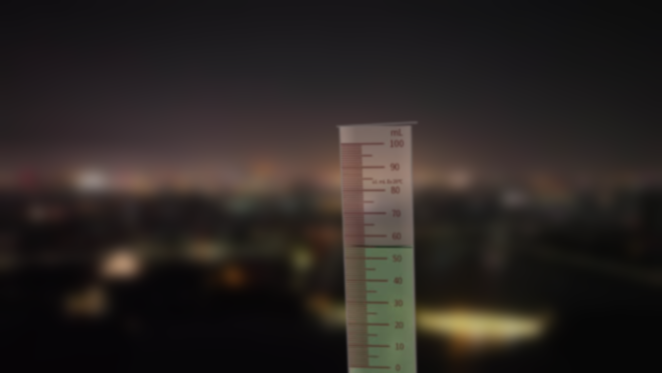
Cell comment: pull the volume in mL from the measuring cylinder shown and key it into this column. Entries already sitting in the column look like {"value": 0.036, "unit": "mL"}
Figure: {"value": 55, "unit": "mL"}
